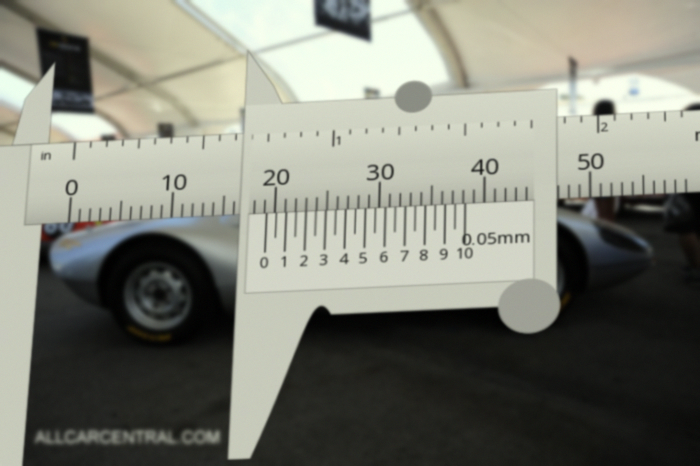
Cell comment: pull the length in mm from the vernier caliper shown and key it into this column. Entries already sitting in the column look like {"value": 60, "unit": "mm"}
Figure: {"value": 19.2, "unit": "mm"}
